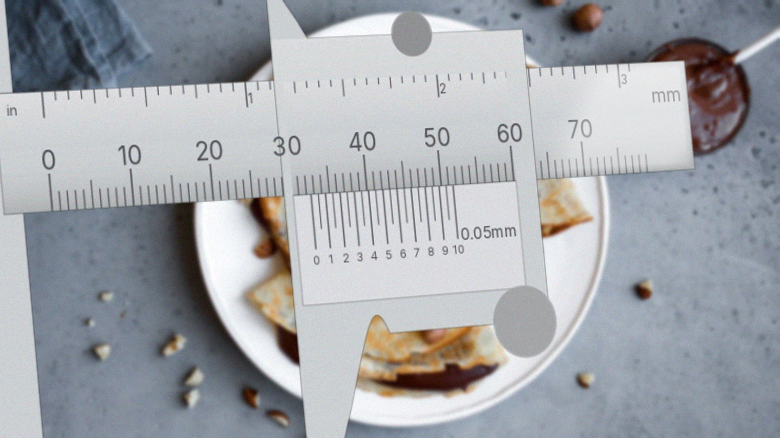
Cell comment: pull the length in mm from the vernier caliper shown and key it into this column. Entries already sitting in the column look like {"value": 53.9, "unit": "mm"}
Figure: {"value": 32.6, "unit": "mm"}
